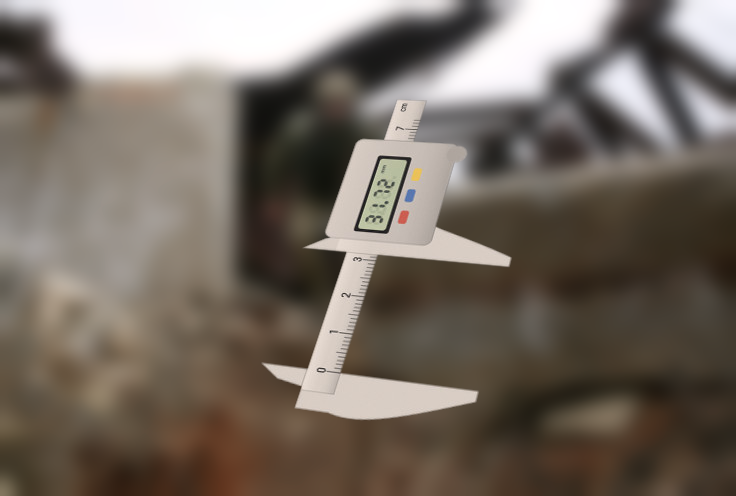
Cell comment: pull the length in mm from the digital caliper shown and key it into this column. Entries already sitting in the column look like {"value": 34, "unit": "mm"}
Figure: {"value": 31.72, "unit": "mm"}
